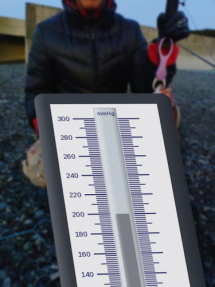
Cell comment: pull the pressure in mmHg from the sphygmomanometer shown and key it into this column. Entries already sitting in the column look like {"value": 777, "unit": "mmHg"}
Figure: {"value": 200, "unit": "mmHg"}
